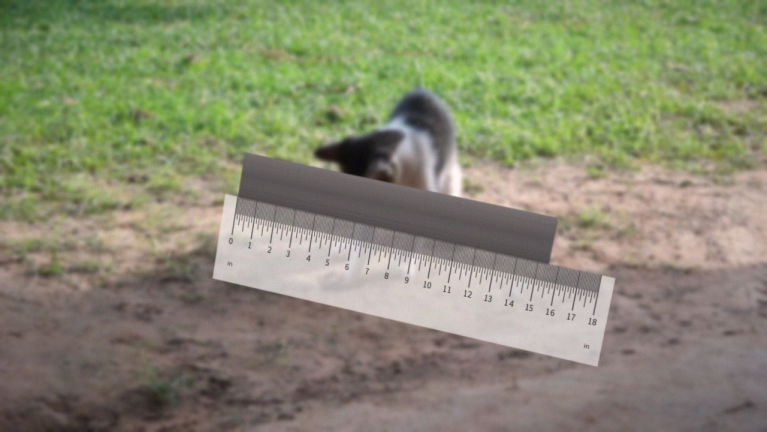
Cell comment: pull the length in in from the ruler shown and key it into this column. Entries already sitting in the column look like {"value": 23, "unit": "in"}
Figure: {"value": 15.5, "unit": "in"}
